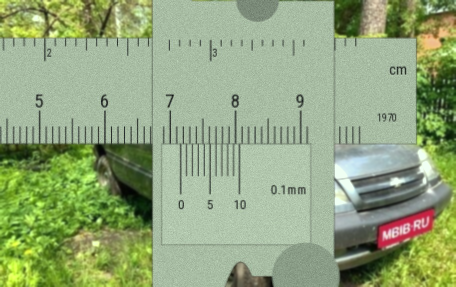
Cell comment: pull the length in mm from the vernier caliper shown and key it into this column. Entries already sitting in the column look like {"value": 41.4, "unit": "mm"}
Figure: {"value": 71.6, "unit": "mm"}
